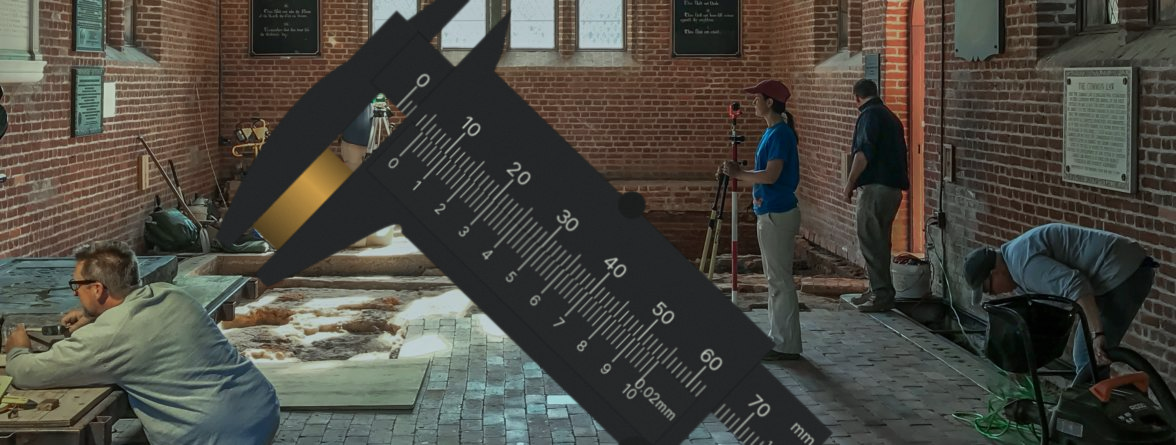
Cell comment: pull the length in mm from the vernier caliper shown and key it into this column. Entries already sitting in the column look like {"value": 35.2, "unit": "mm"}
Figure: {"value": 5.4, "unit": "mm"}
